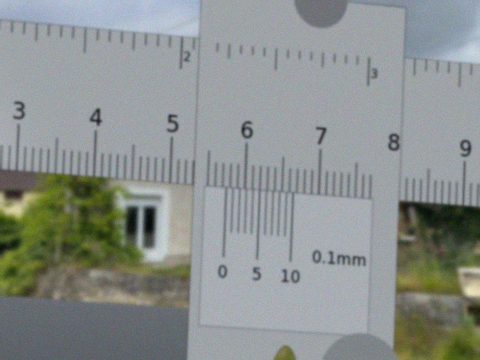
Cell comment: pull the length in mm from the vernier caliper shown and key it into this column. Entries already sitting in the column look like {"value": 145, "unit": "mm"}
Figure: {"value": 57.5, "unit": "mm"}
